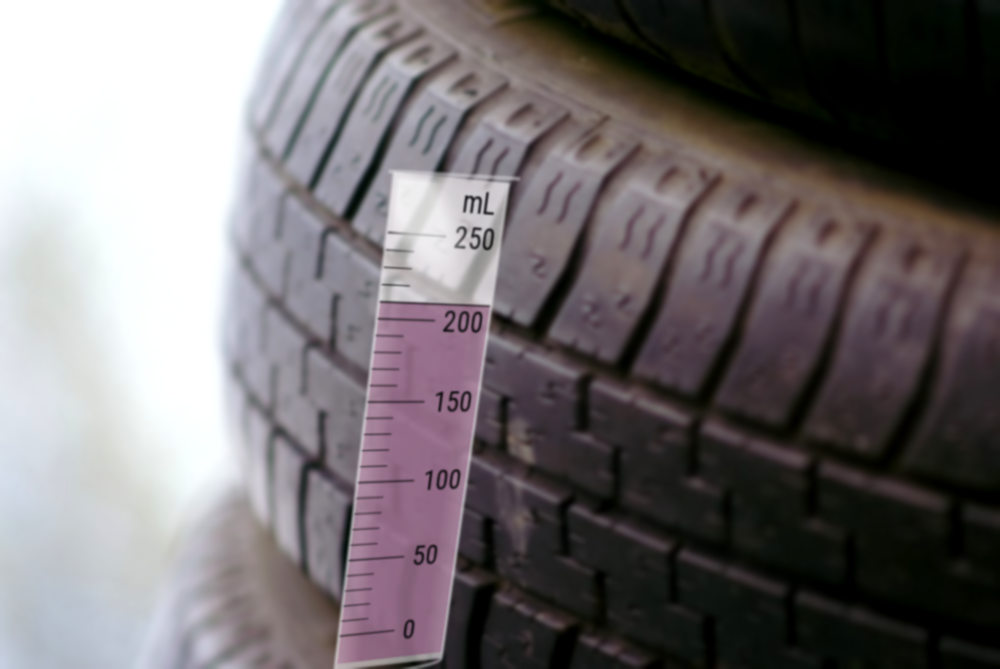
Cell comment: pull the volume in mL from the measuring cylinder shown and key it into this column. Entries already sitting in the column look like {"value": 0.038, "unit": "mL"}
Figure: {"value": 210, "unit": "mL"}
